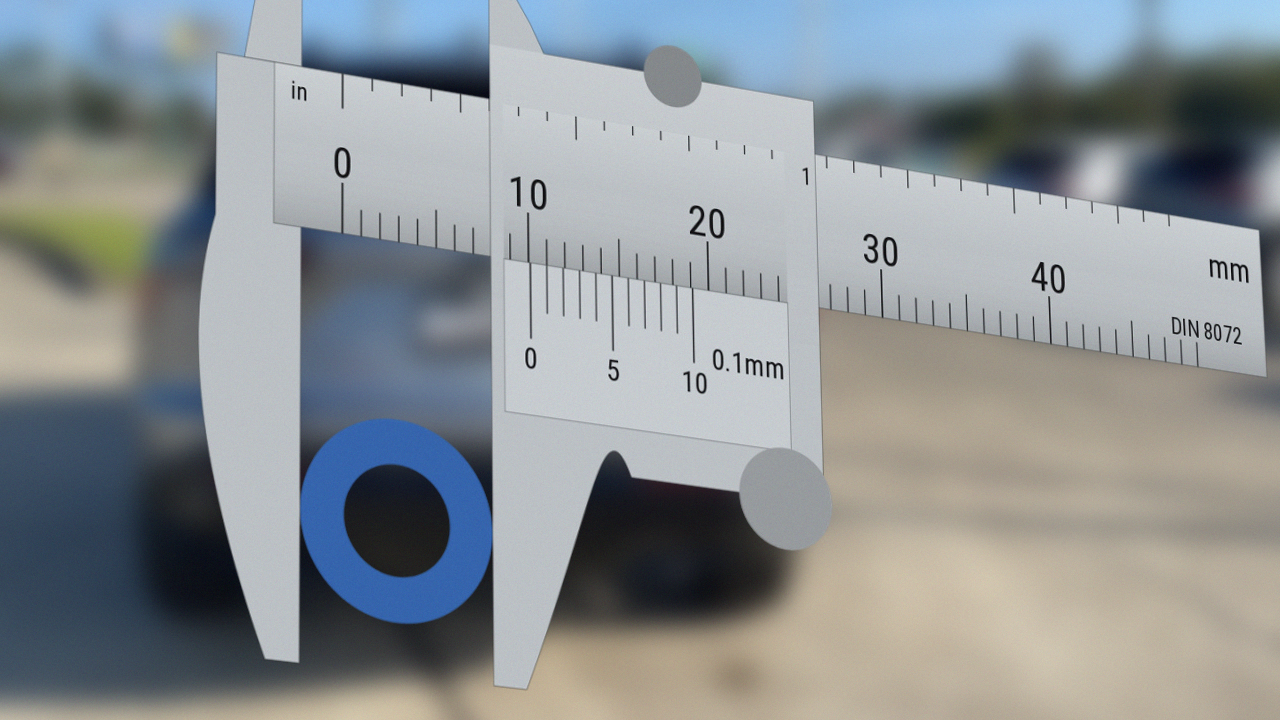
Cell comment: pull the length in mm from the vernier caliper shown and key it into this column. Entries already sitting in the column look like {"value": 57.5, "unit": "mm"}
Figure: {"value": 10.1, "unit": "mm"}
